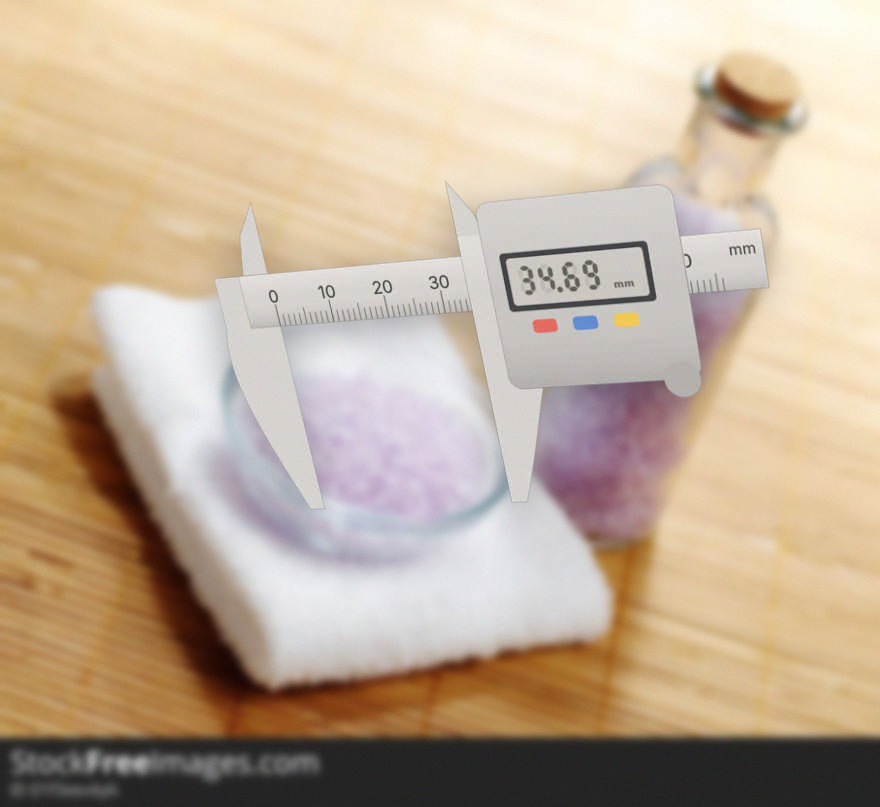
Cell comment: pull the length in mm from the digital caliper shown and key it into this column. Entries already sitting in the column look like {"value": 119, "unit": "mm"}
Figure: {"value": 34.69, "unit": "mm"}
